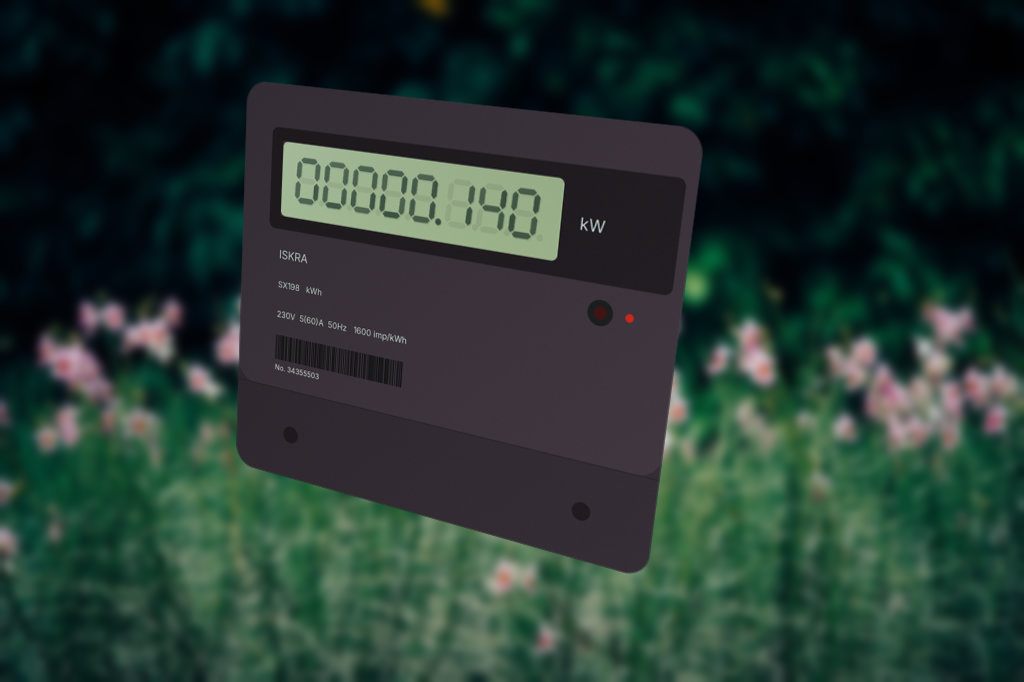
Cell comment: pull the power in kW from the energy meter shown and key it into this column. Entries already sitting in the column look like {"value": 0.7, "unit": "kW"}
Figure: {"value": 0.140, "unit": "kW"}
